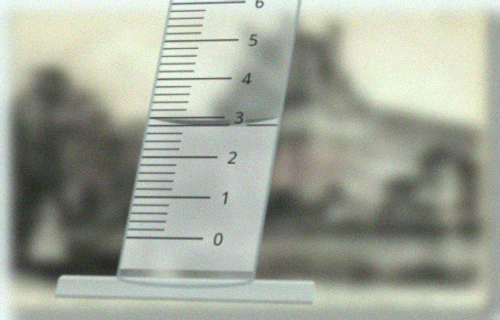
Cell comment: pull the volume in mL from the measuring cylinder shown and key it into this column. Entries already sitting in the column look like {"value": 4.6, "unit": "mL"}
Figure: {"value": 2.8, "unit": "mL"}
